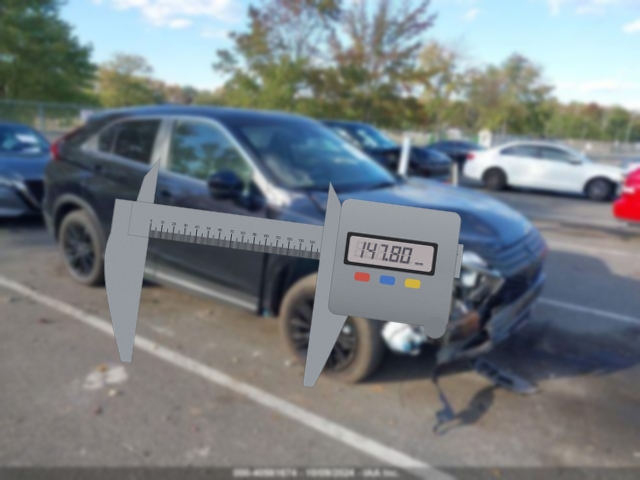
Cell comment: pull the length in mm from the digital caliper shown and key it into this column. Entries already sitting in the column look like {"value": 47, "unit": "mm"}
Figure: {"value": 147.80, "unit": "mm"}
